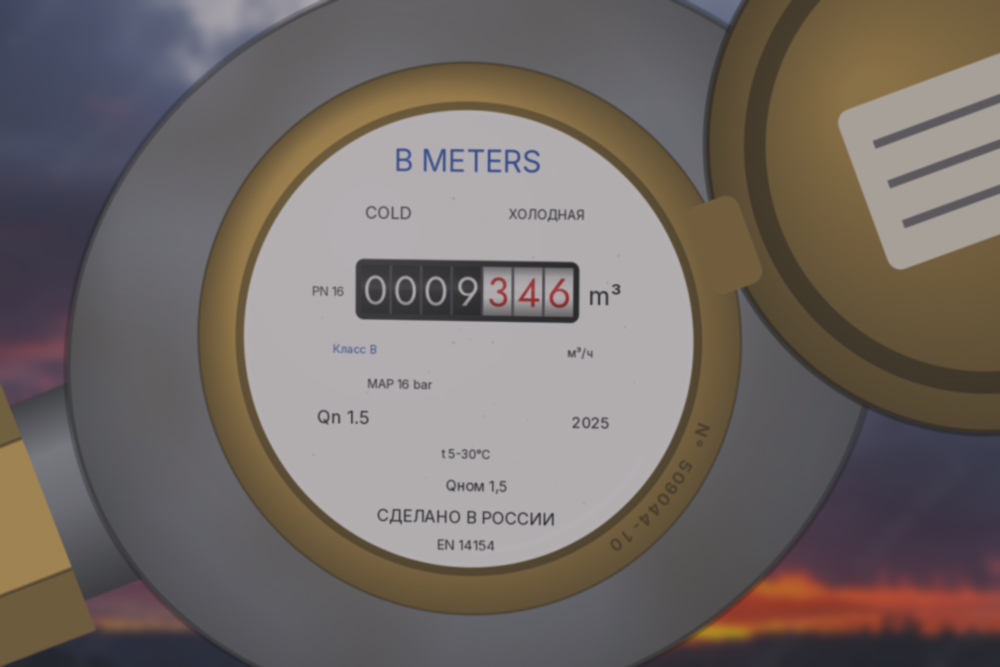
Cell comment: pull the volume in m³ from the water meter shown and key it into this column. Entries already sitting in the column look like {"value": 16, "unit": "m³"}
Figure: {"value": 9.346, "unit": "m³"}
